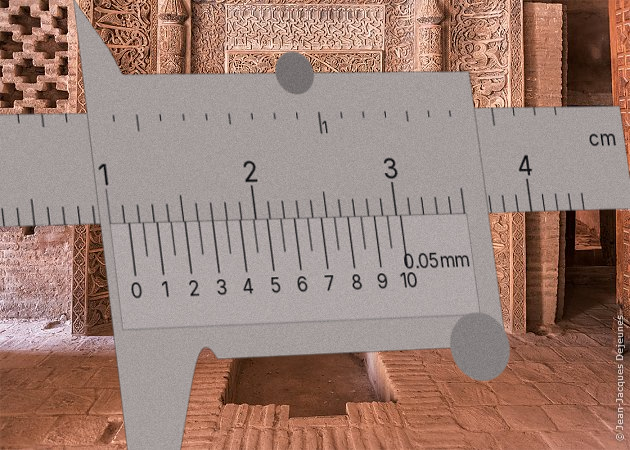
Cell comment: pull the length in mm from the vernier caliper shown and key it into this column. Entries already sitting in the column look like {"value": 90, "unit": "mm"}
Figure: {"value": 11.3, "unit": "mm"}
